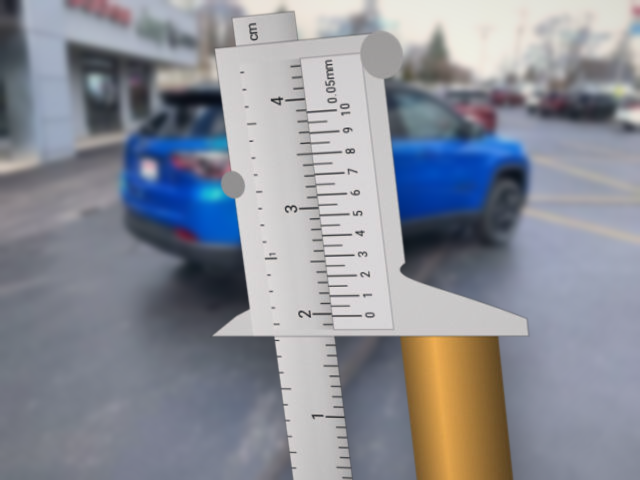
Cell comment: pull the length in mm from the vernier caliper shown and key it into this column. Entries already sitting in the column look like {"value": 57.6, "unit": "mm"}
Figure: {"value": 19.8, "unit": "mm"}
